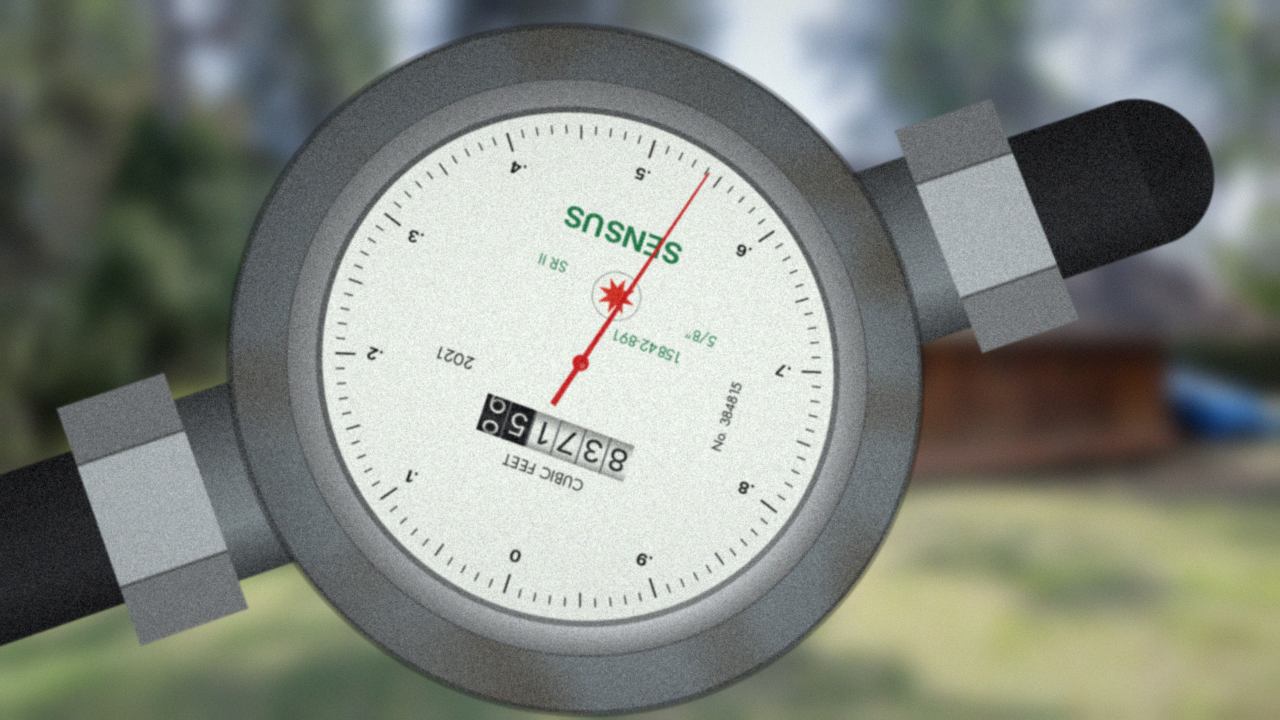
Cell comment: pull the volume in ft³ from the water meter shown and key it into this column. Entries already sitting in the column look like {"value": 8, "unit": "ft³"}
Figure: {"value": 837158.54, "unit": "ft³"}
